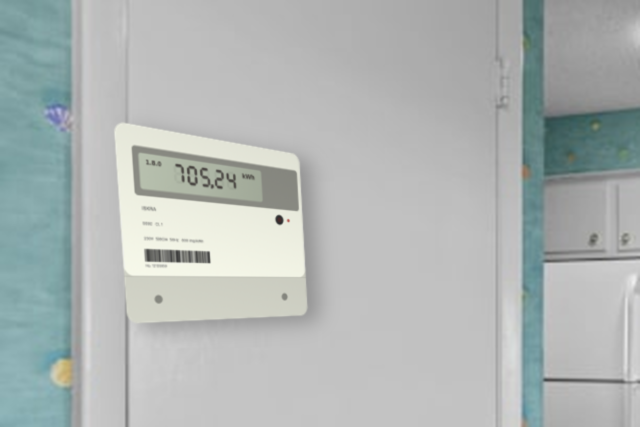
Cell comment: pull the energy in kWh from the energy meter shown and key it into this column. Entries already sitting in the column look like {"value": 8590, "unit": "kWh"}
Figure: {"value": 705.24, "unit": "kWh"}
